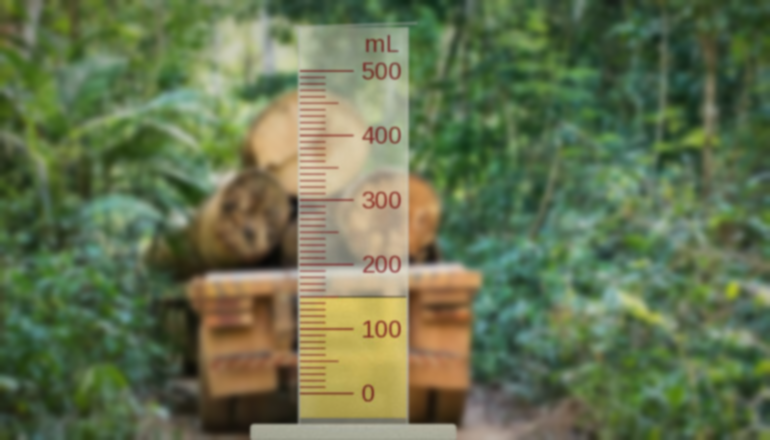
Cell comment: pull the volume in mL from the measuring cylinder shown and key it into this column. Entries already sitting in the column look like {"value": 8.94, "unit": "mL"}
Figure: {"value": 150, "unit": "mL"}
